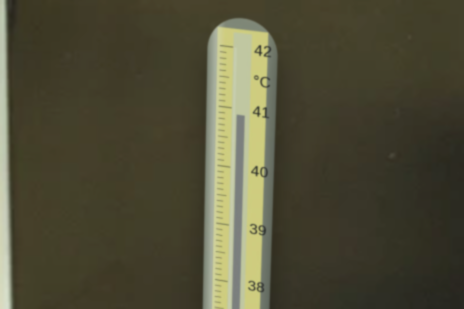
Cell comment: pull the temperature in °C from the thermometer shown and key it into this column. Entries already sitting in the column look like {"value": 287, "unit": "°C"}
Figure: {"value": 40.9, "unit": "°C"}
